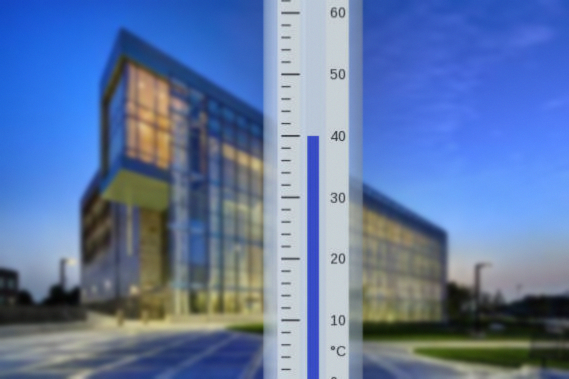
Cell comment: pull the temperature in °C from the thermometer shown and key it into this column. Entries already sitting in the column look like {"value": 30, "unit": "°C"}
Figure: {"value": 40, "unit": "°C"}
